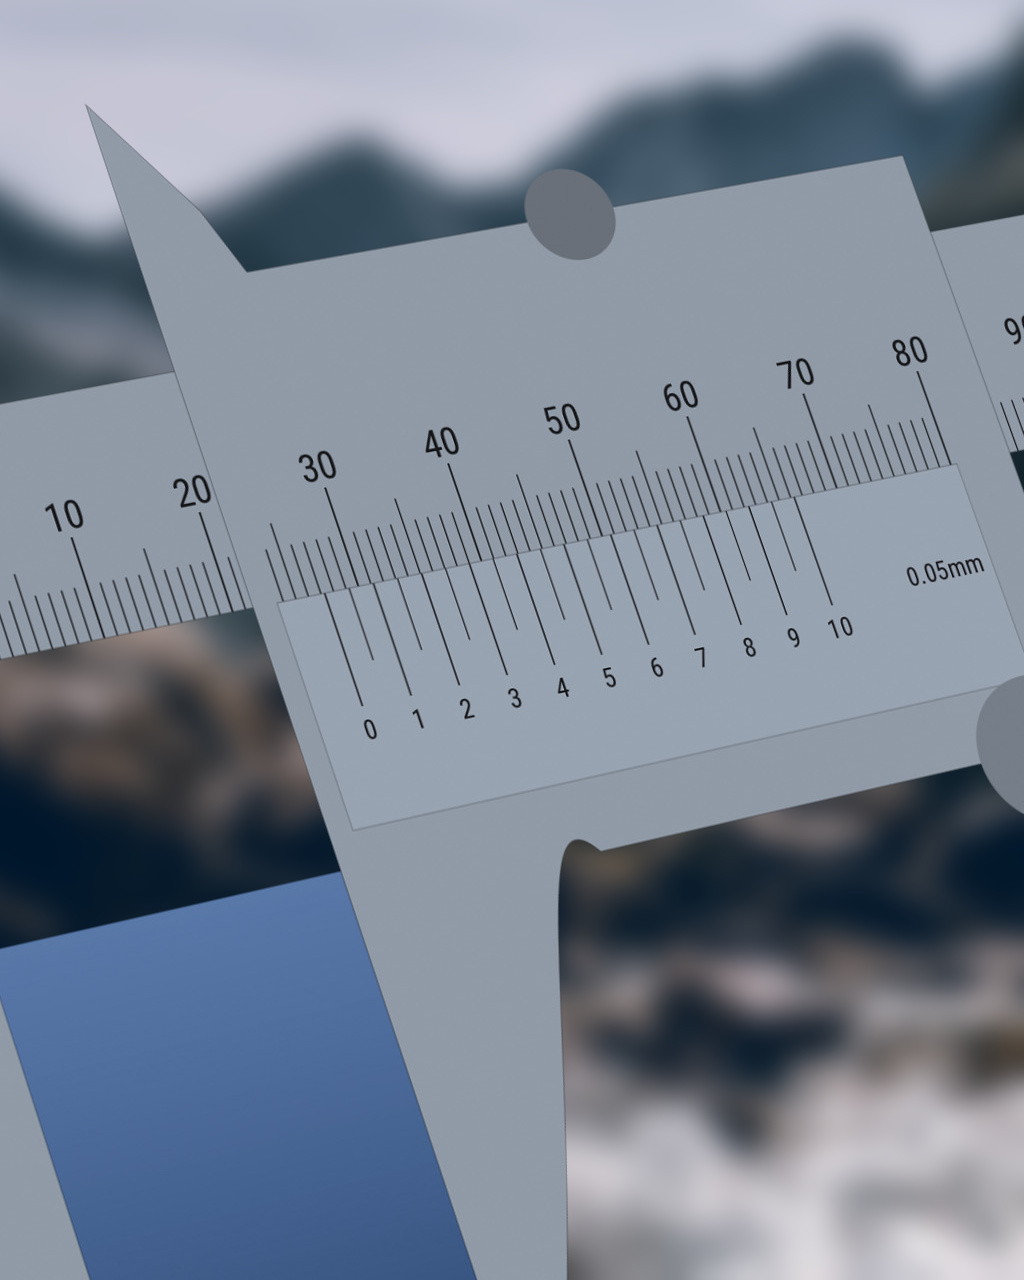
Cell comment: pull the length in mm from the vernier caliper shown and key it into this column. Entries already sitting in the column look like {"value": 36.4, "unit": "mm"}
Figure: {"value": 27.3, "unit": "mm"}
